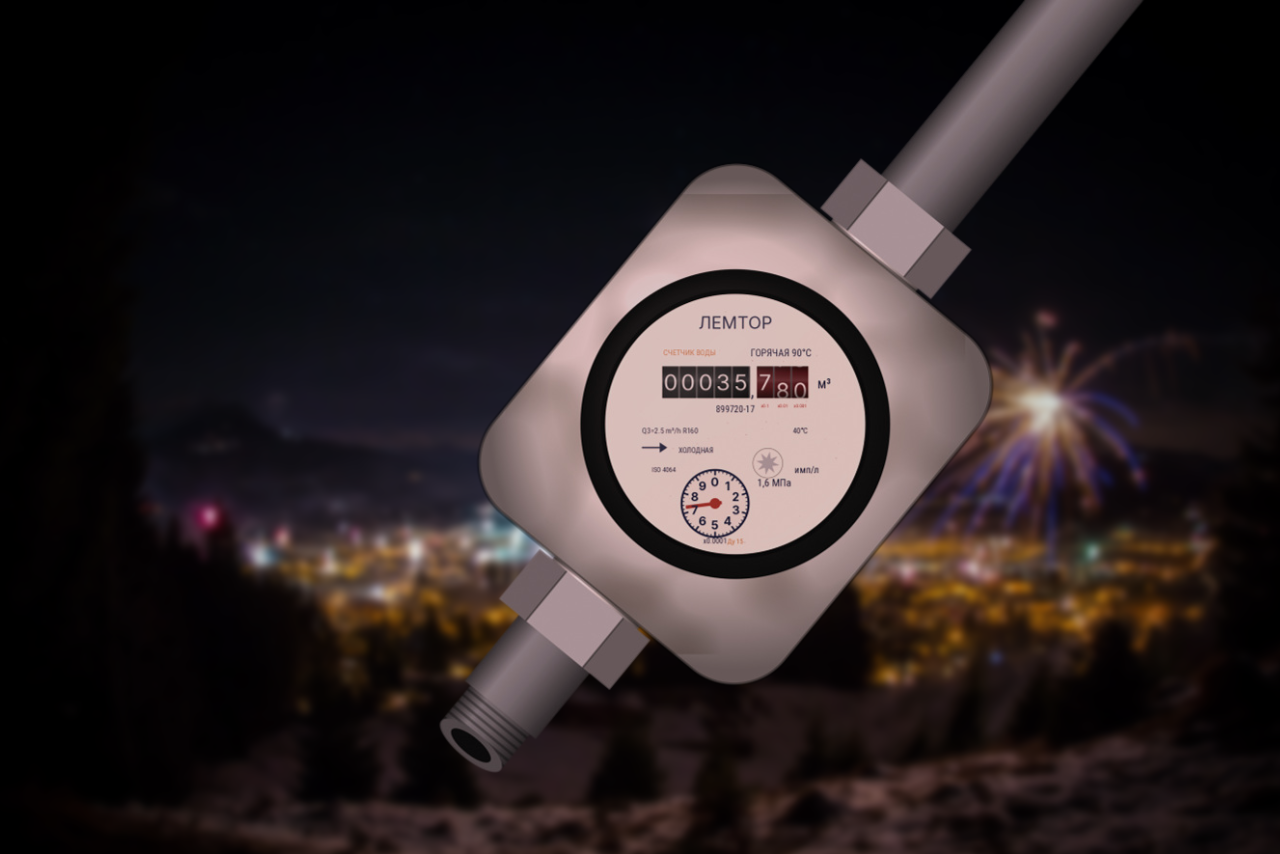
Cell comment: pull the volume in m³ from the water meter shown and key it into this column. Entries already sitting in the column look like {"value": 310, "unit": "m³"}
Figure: {"value": 35.7797, "unit": "m³"}
